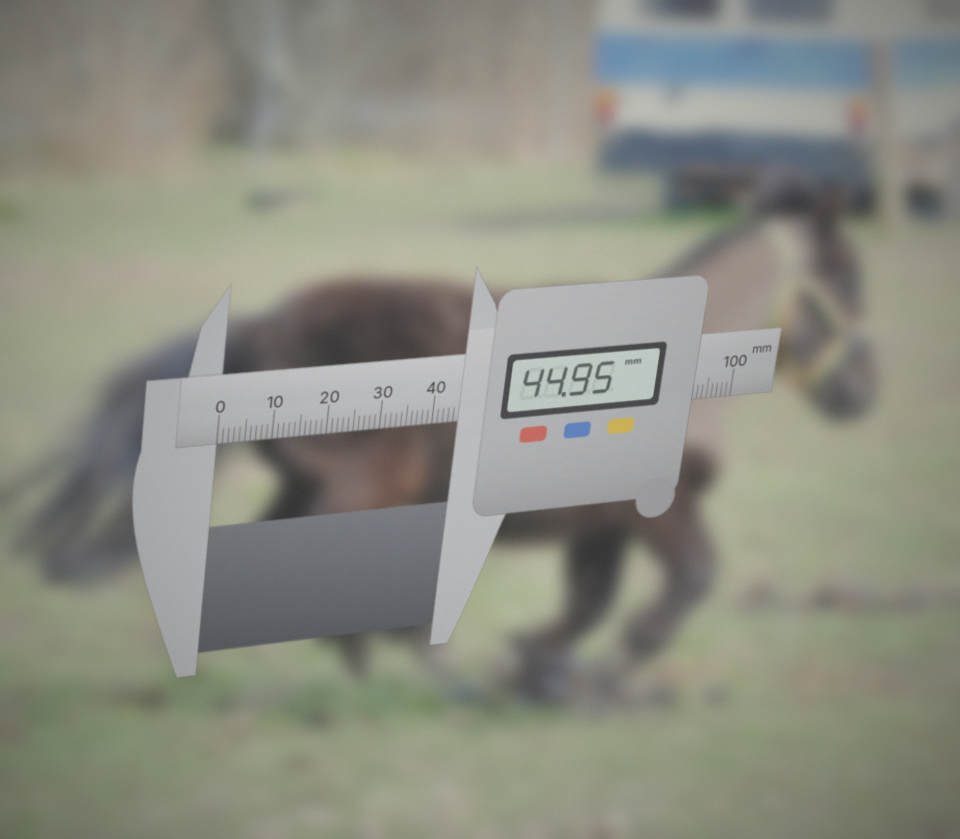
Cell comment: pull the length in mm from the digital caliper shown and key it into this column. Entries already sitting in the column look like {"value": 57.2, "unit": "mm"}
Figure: {"value": 44.95, "unit": "mm"}
